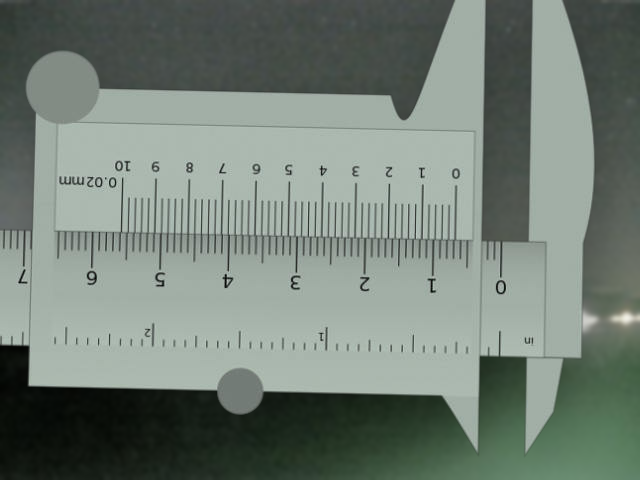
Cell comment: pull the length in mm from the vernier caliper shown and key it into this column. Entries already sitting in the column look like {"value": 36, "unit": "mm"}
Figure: {"value": 6.8, "unit": "mm"}
